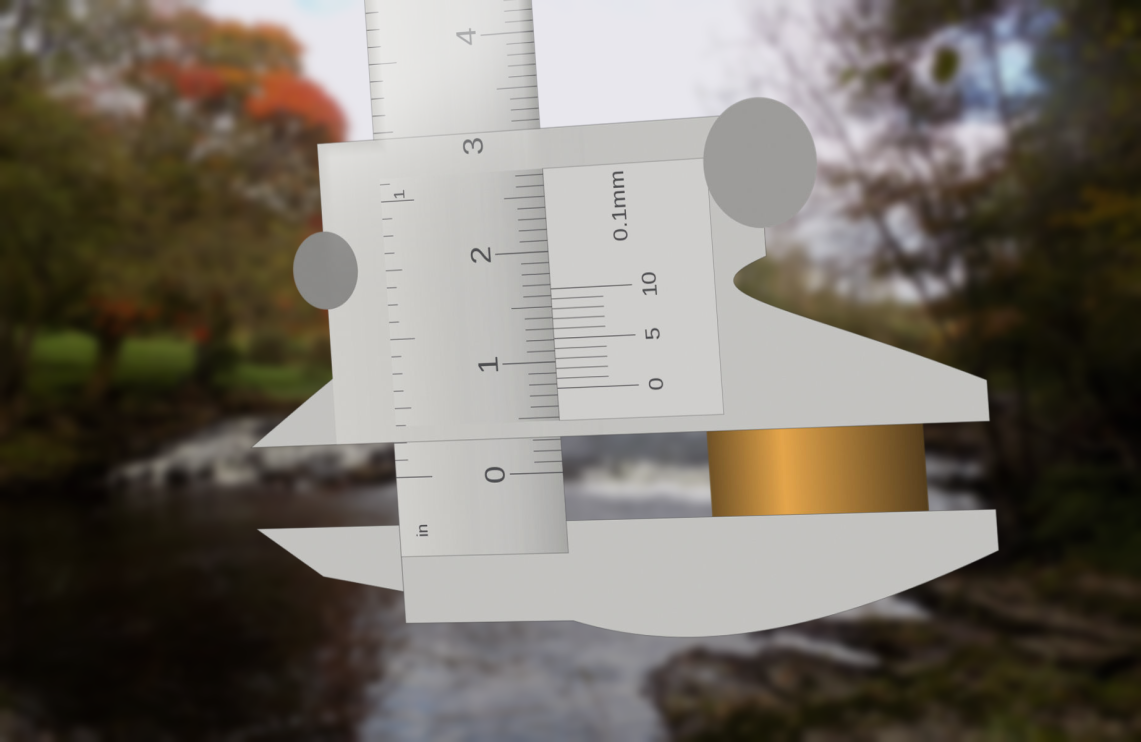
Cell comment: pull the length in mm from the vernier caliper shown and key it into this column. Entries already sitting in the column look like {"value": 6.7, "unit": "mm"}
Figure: {"value": 7.6, "unit": "mm"}
